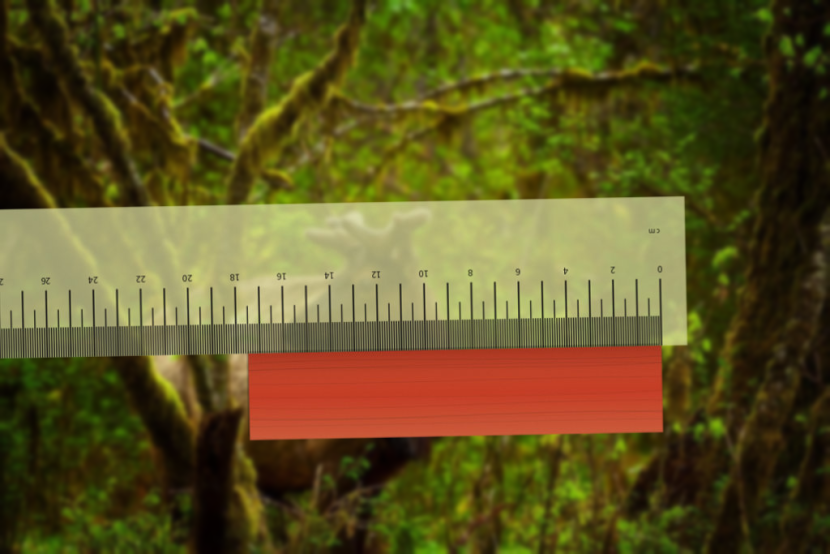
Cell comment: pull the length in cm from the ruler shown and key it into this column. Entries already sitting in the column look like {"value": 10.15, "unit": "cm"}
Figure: {"value": 17.5, "unit": "cm"}
